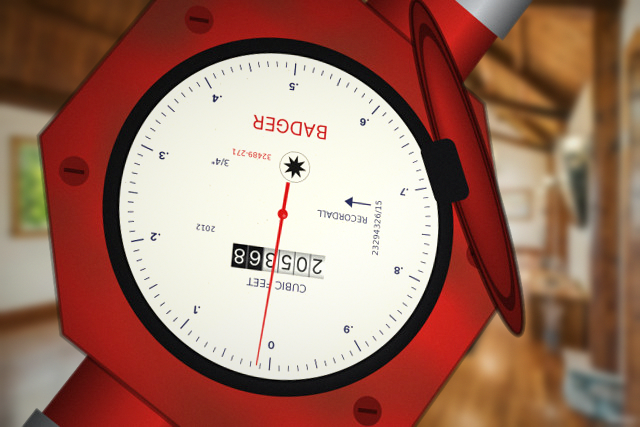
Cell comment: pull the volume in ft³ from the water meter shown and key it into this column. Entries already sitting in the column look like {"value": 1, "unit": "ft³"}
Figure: {"value": 205368.01, "unit": "ft³"}
